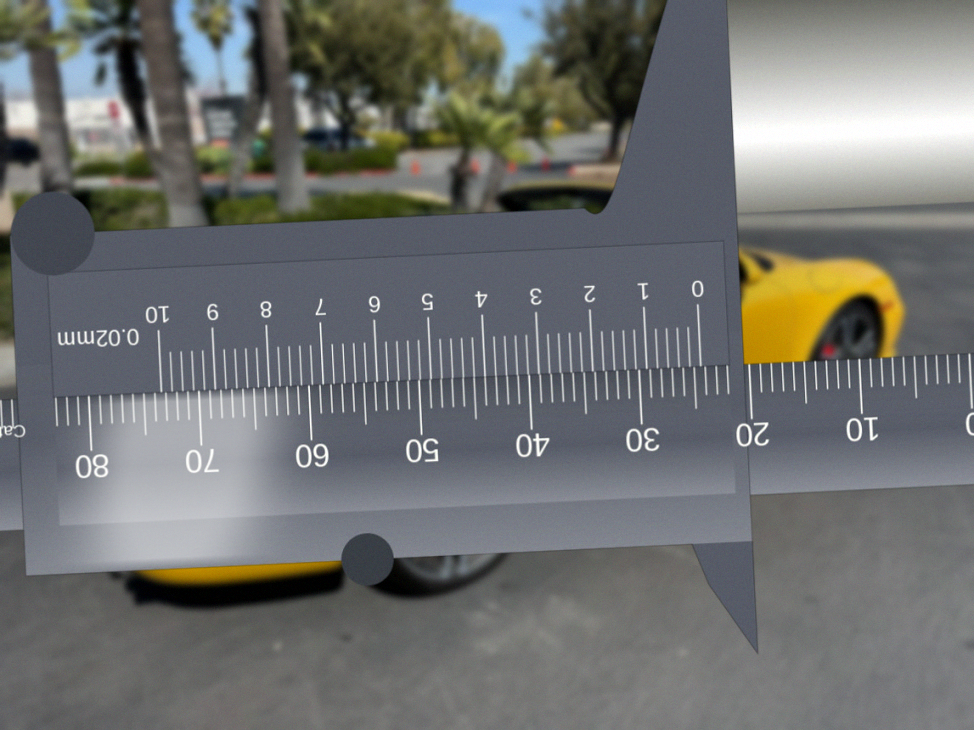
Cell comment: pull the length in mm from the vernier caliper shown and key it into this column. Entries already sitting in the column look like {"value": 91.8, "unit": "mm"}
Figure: {"value": 24.4, "unit": "mm"}
